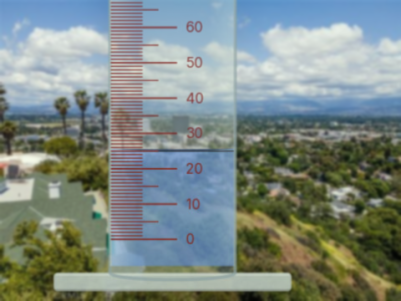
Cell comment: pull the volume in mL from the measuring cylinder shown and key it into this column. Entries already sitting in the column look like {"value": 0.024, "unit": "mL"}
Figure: {"value": 25, "unit": "mL"}
